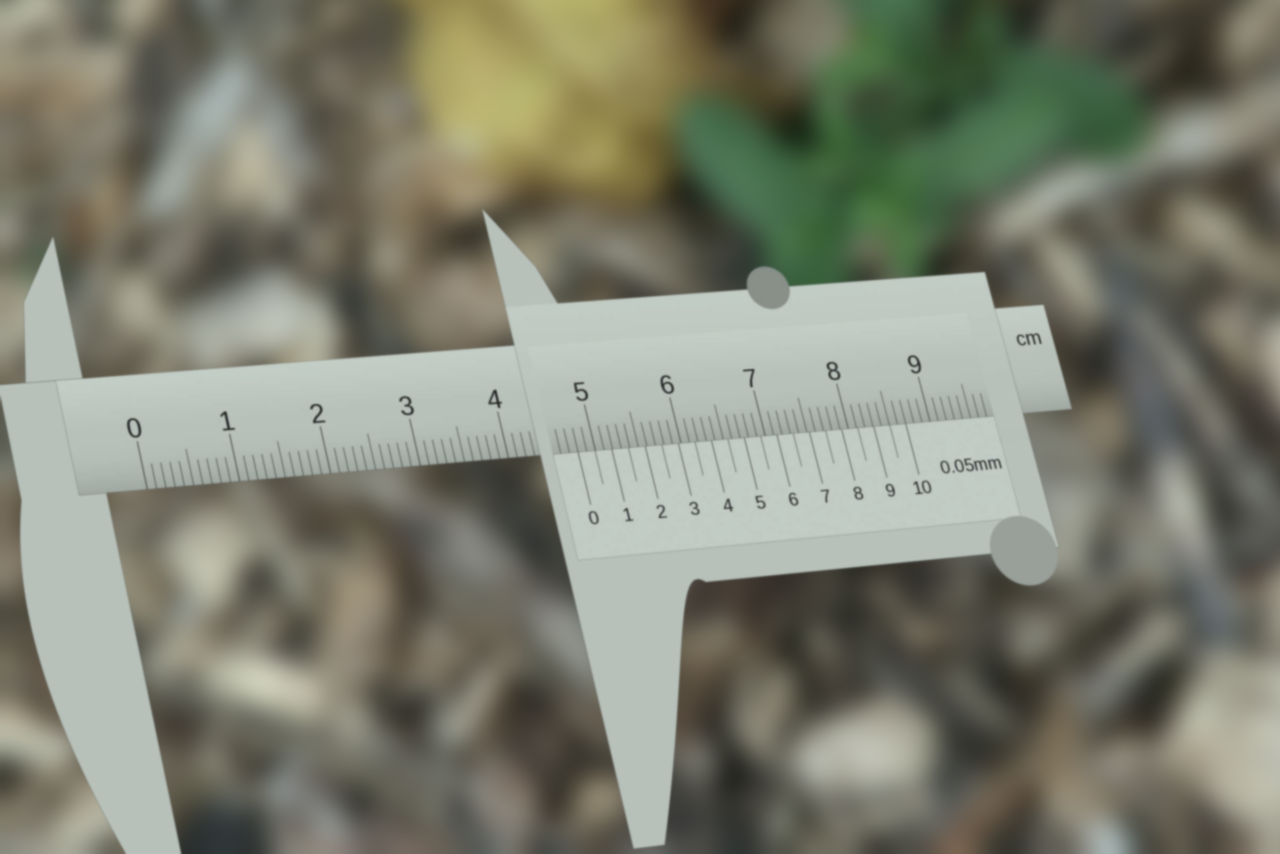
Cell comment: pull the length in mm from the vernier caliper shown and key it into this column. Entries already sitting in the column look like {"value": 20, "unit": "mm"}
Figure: {"value": 48.0, "unit": "mm"}
